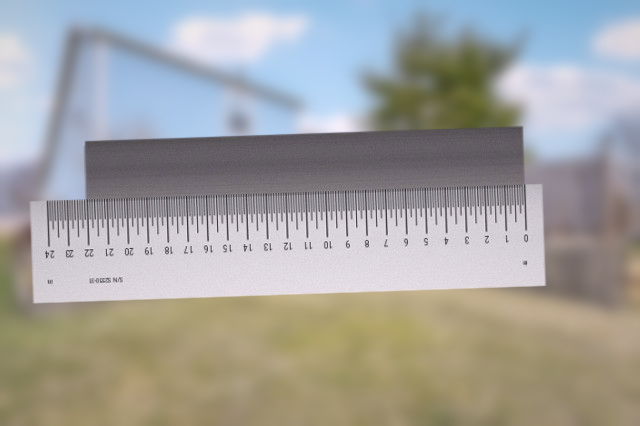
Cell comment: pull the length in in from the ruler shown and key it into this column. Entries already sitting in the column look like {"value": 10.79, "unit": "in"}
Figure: {"value": 22, "unit": "in"}
